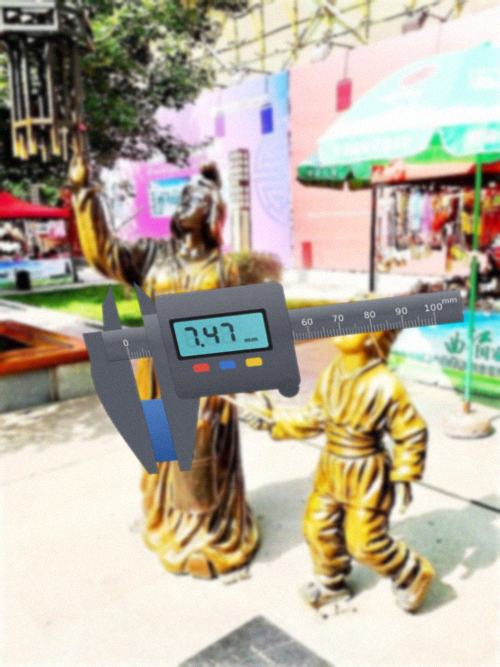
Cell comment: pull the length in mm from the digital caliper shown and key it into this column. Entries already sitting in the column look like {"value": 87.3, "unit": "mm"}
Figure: {"value": 7.47, "unit": "mm"}
